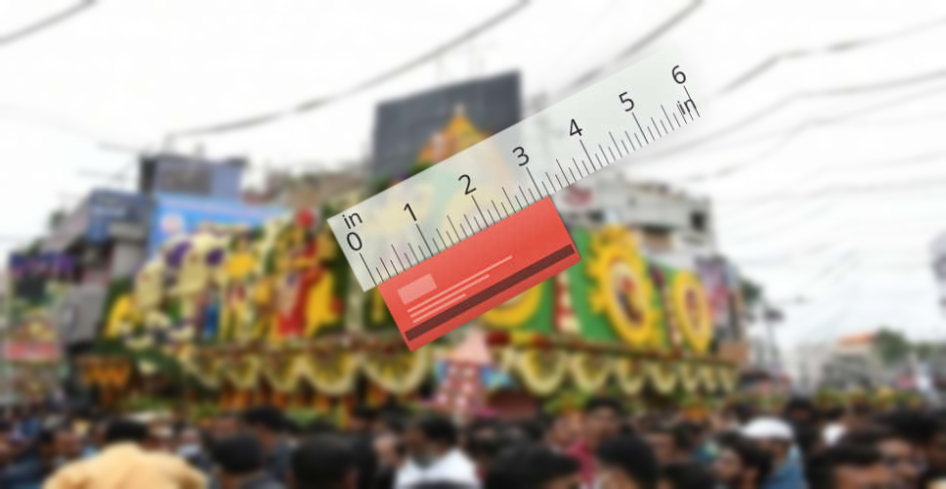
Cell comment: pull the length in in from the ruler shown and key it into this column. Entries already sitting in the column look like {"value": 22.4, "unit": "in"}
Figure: {"value": 3.125, "unit": "in"}
